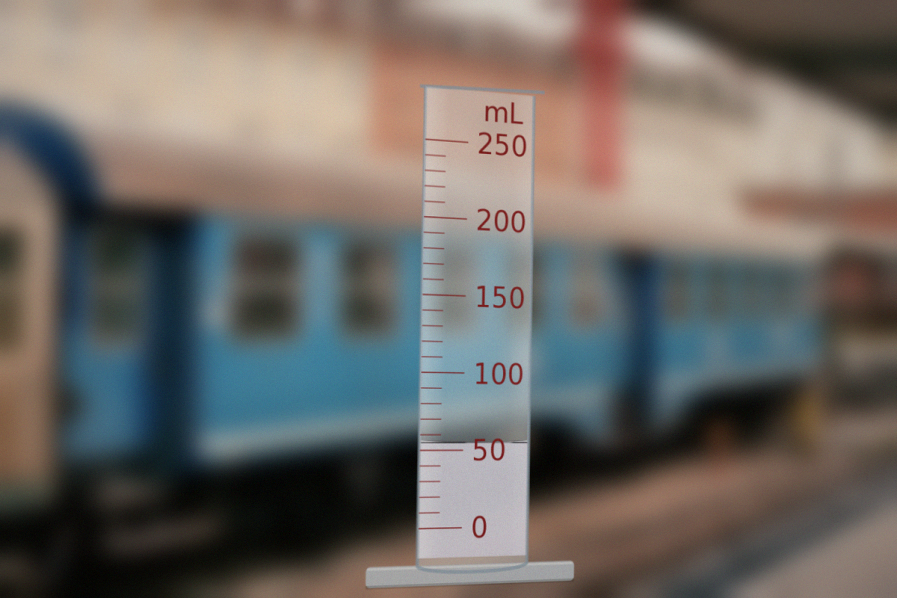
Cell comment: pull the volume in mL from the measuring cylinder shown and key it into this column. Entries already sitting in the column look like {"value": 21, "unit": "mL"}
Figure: {"value": 55, "unit": "mL"}
